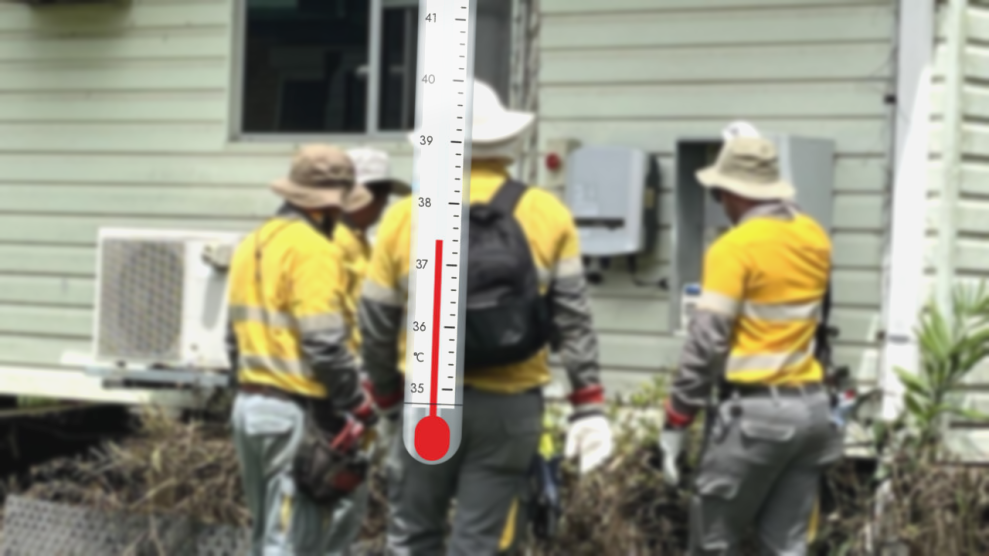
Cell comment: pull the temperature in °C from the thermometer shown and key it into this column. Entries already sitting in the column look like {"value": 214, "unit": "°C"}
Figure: {"value": 37.4, "unit": "°C"}
